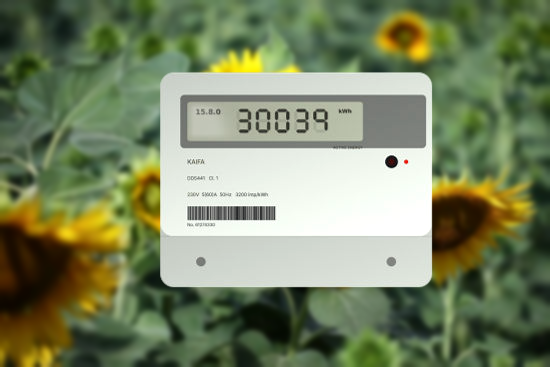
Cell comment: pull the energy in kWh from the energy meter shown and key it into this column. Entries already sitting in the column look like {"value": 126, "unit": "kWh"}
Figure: {"value": 30039, "unit": "kWh"}
